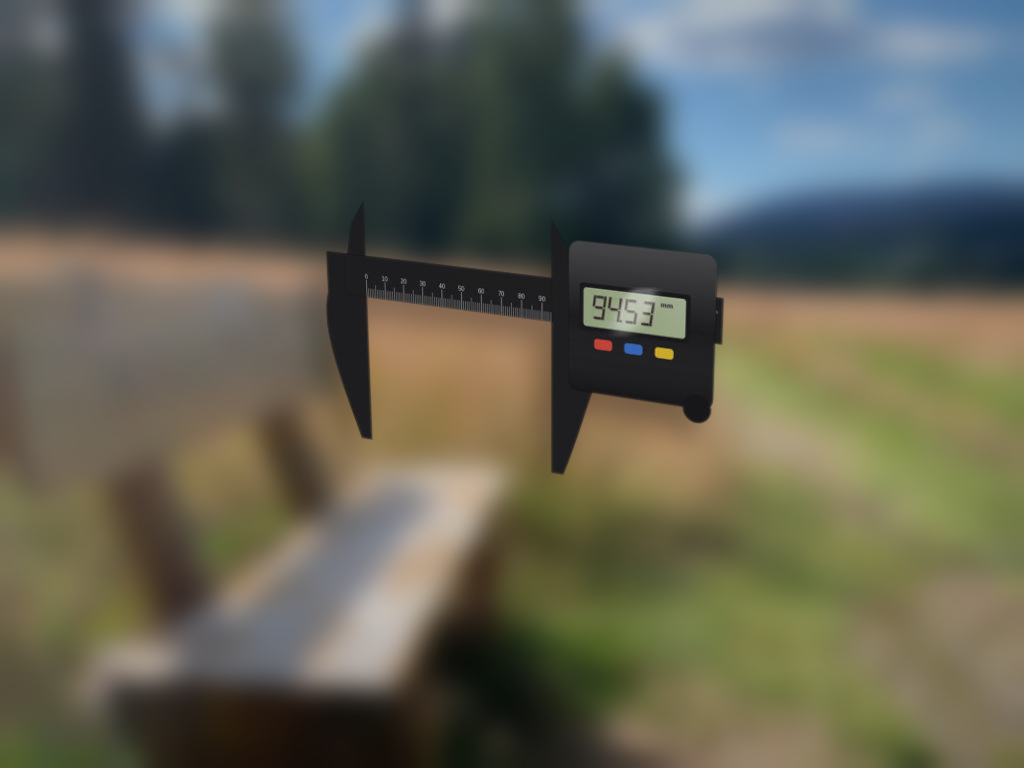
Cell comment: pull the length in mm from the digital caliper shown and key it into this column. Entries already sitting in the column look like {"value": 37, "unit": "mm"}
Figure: {"value": 94.53, "unit": "mm"}
